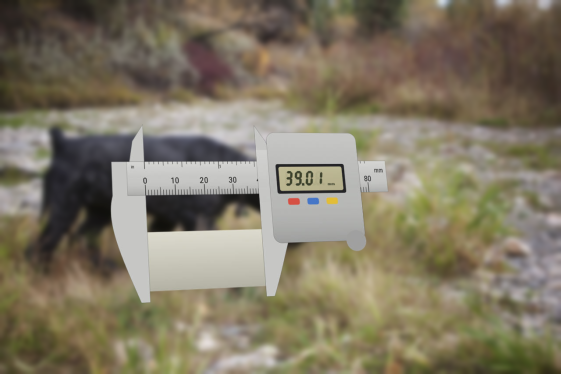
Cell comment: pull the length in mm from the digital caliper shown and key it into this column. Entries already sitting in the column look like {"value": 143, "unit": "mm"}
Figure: {"value": 39.01, "unit": "mm"}
